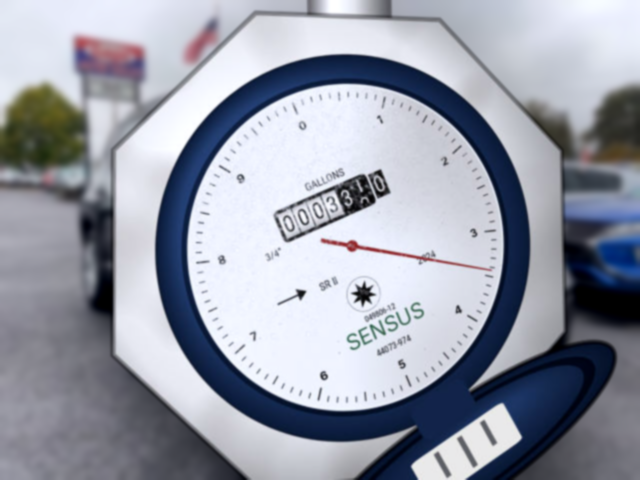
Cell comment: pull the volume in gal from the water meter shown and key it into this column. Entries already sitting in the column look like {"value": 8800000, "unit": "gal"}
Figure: {"value": 3313.4, "unit": "gal"}
